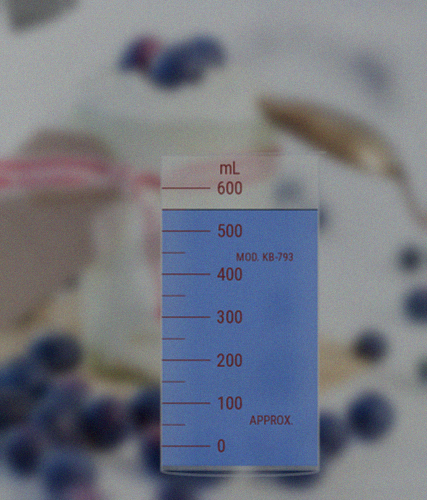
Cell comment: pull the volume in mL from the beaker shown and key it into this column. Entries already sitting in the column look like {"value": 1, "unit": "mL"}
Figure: {"value": 550, "unit": "mL"}
